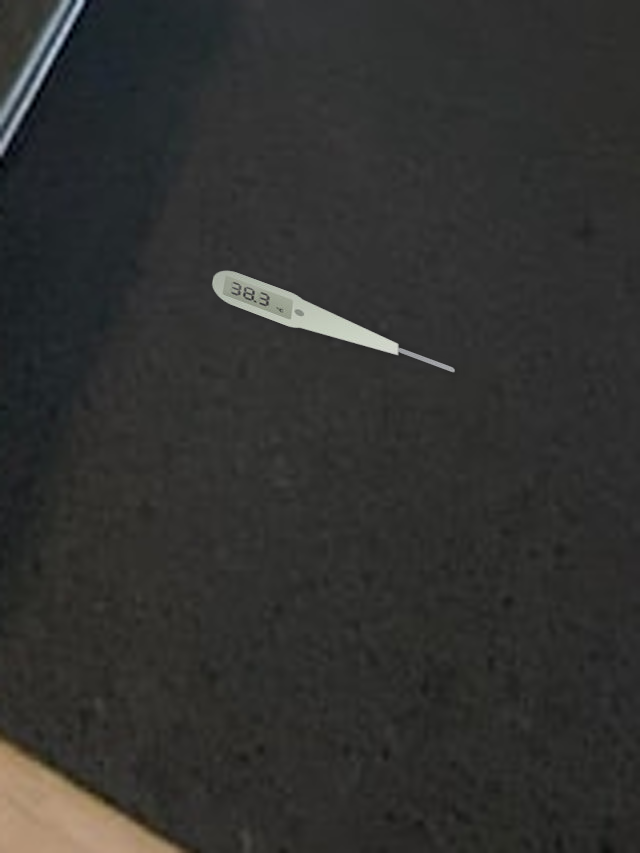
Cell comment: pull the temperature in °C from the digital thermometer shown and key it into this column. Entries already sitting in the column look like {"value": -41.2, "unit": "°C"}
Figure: {"value": 38.3, "unit": "°C"}
